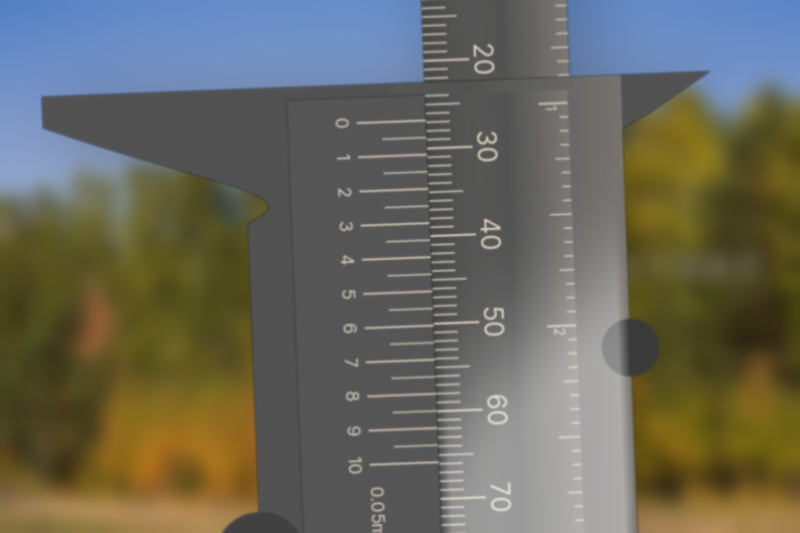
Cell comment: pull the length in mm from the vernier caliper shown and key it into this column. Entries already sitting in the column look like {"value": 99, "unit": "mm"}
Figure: {"value": 26.8, "unit": "mm"}
